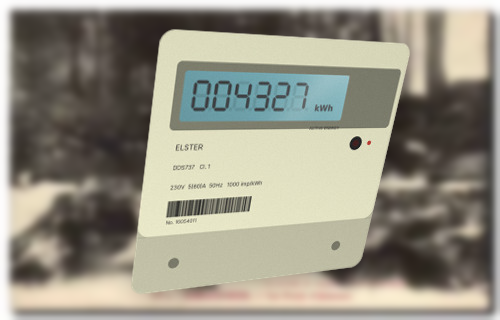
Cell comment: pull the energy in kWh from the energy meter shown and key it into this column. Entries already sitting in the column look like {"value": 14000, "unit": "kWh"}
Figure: {"value": 4327, "unit": "kWh"}
